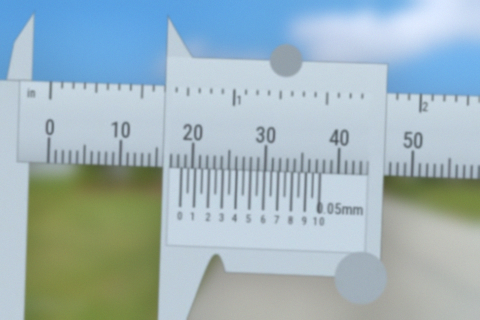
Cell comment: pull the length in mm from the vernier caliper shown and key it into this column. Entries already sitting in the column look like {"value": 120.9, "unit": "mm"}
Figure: {"value": 18.5, "unit": "mm"}
